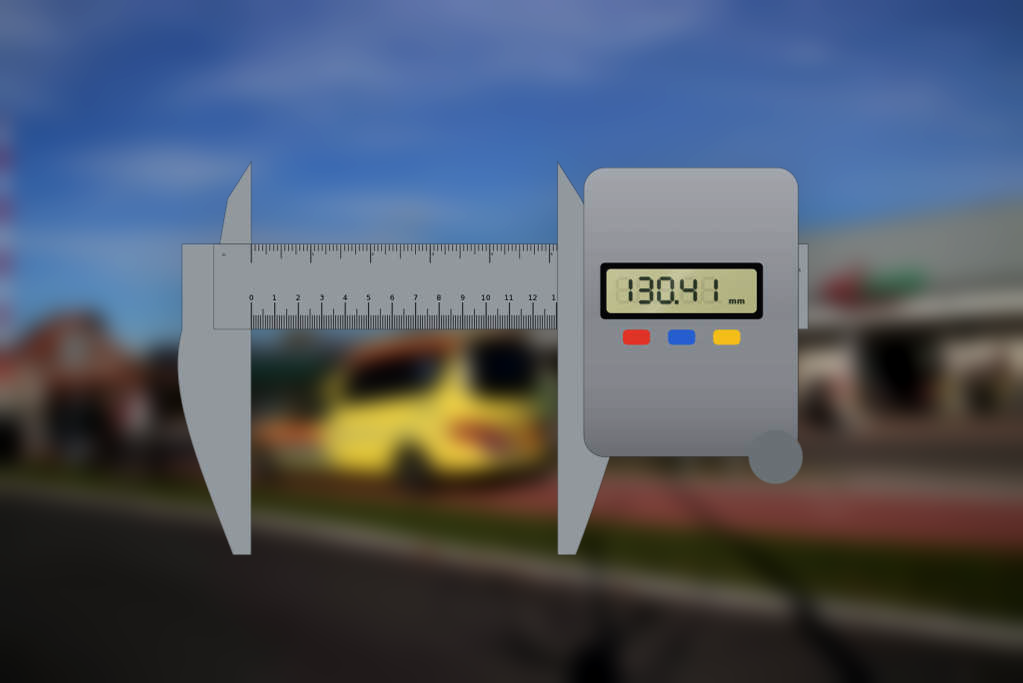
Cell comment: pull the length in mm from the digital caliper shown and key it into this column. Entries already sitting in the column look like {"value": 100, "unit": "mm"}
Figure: {"value": 130.41, "unit": "mm"}
